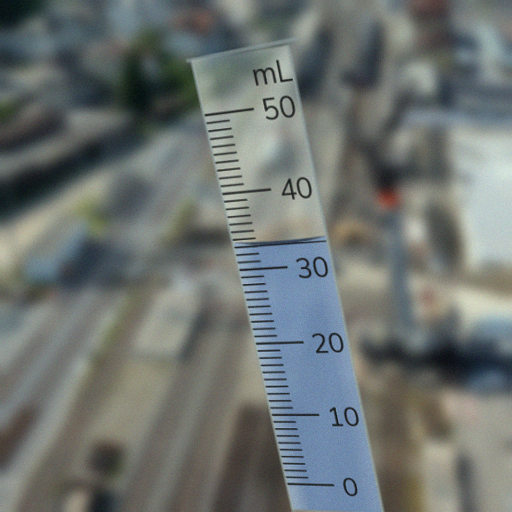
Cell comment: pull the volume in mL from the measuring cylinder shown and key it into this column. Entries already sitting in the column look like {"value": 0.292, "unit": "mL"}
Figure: {"value": 33, "unit": "mL"}
